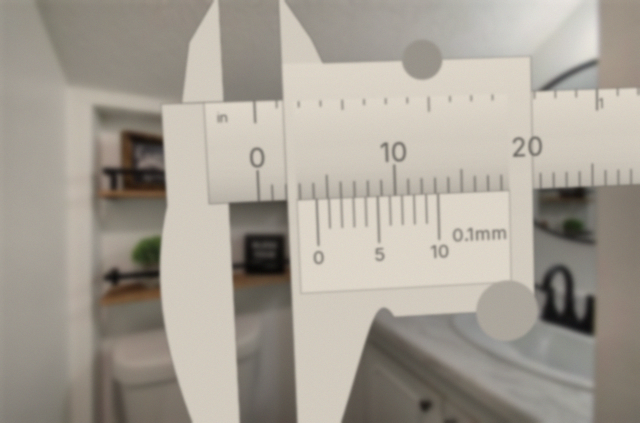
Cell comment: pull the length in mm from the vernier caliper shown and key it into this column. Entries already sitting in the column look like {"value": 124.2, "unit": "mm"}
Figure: {"value": 4.2, "unit": "mm"}
